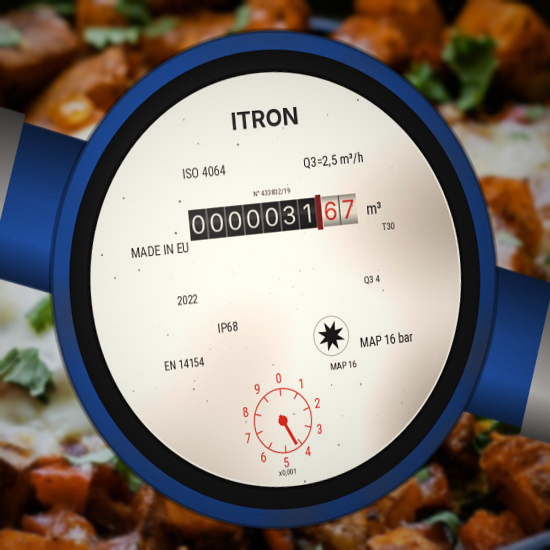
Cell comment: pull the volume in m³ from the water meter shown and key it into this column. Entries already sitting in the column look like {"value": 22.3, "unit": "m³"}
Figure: {"value": 31.674, "unit": "m³"}
